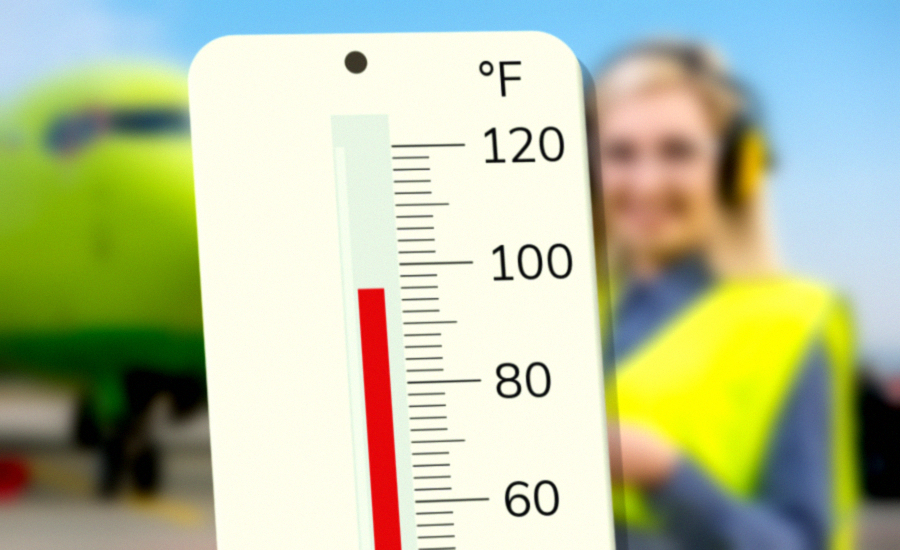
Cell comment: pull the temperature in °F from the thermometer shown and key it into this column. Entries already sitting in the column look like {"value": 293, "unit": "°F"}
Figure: {"value": 96, "unit": "°F"}
